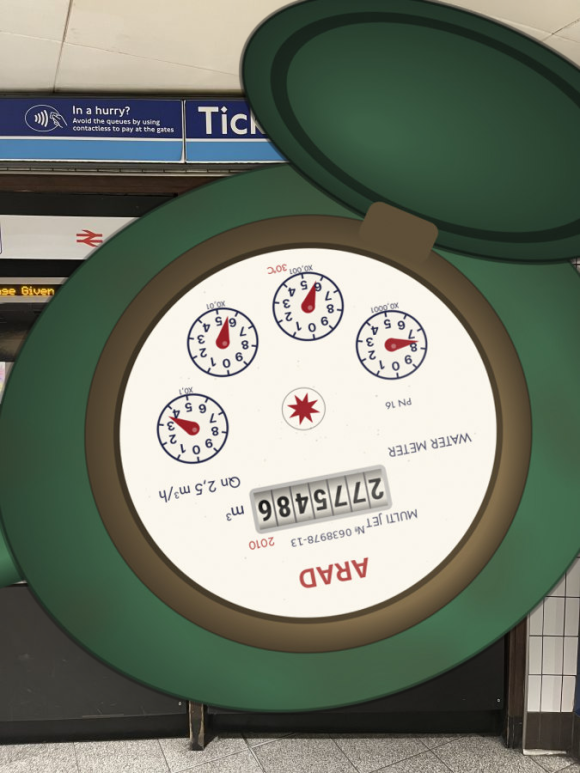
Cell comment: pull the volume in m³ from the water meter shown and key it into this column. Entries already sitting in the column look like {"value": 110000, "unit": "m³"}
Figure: {"value": 2775486.3557, "unit": "m³"}
